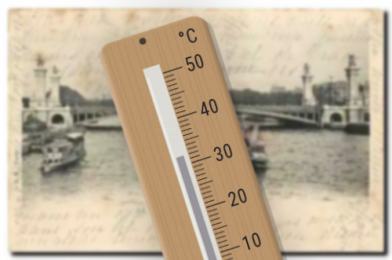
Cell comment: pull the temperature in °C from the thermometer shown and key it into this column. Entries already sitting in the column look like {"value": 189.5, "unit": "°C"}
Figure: {"value": 32, "unit": "°C"}
